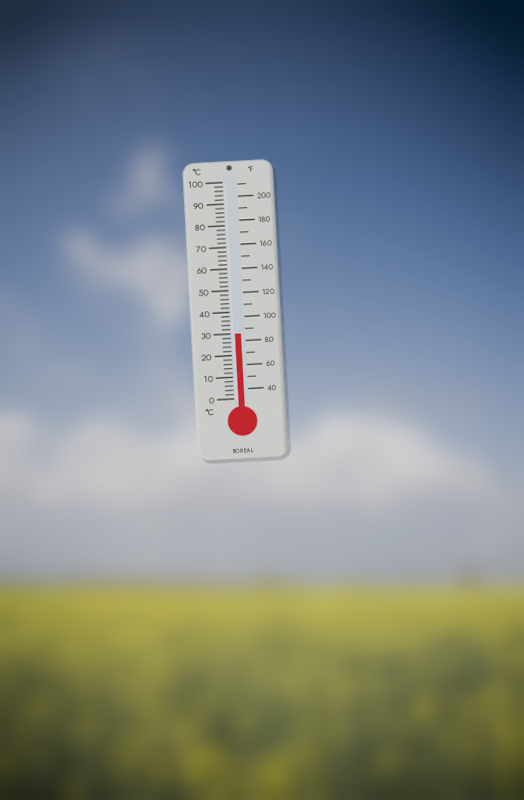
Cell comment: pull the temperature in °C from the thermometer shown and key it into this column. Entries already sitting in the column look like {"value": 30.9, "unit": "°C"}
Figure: {"value": 30, "unit": "°C"}
